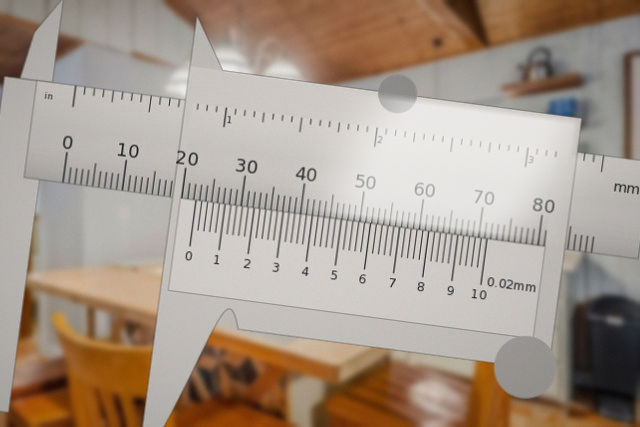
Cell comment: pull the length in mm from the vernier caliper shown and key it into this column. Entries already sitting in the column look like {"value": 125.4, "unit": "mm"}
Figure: {"value": 22.4, "unit": "mm"}
